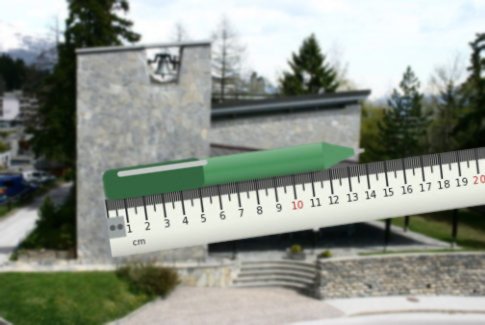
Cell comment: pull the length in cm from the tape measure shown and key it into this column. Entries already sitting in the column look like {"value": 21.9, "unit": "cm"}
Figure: {"value": 14, "unit": "cm"}
